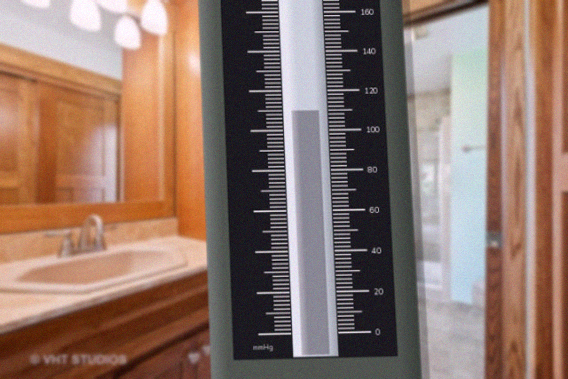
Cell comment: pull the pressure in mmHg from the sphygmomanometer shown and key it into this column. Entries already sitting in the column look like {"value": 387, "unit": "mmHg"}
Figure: {"value": 110, "unit": "mmHg"}
